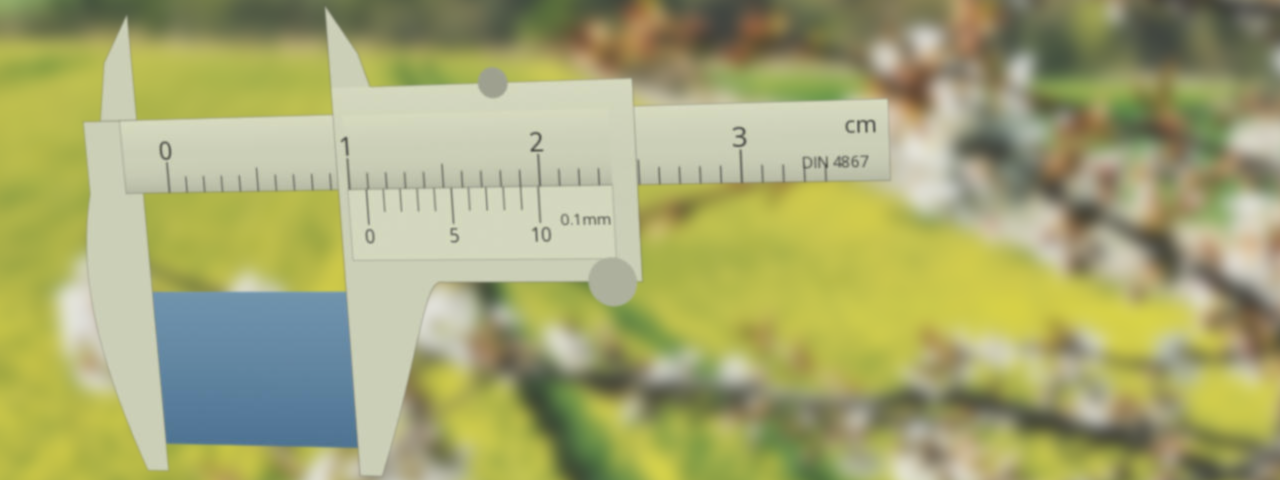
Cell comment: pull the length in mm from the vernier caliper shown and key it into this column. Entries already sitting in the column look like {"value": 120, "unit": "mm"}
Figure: {"value": 10.9, "unit": "mm"}
